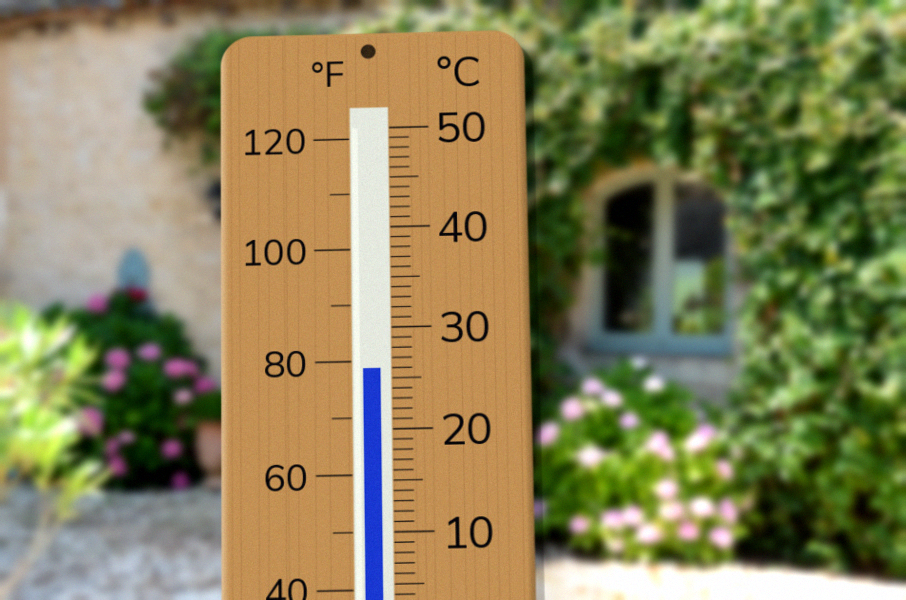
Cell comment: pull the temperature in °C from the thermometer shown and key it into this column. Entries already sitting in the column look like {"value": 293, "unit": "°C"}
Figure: {"value": 26, "unit": "°C"}
